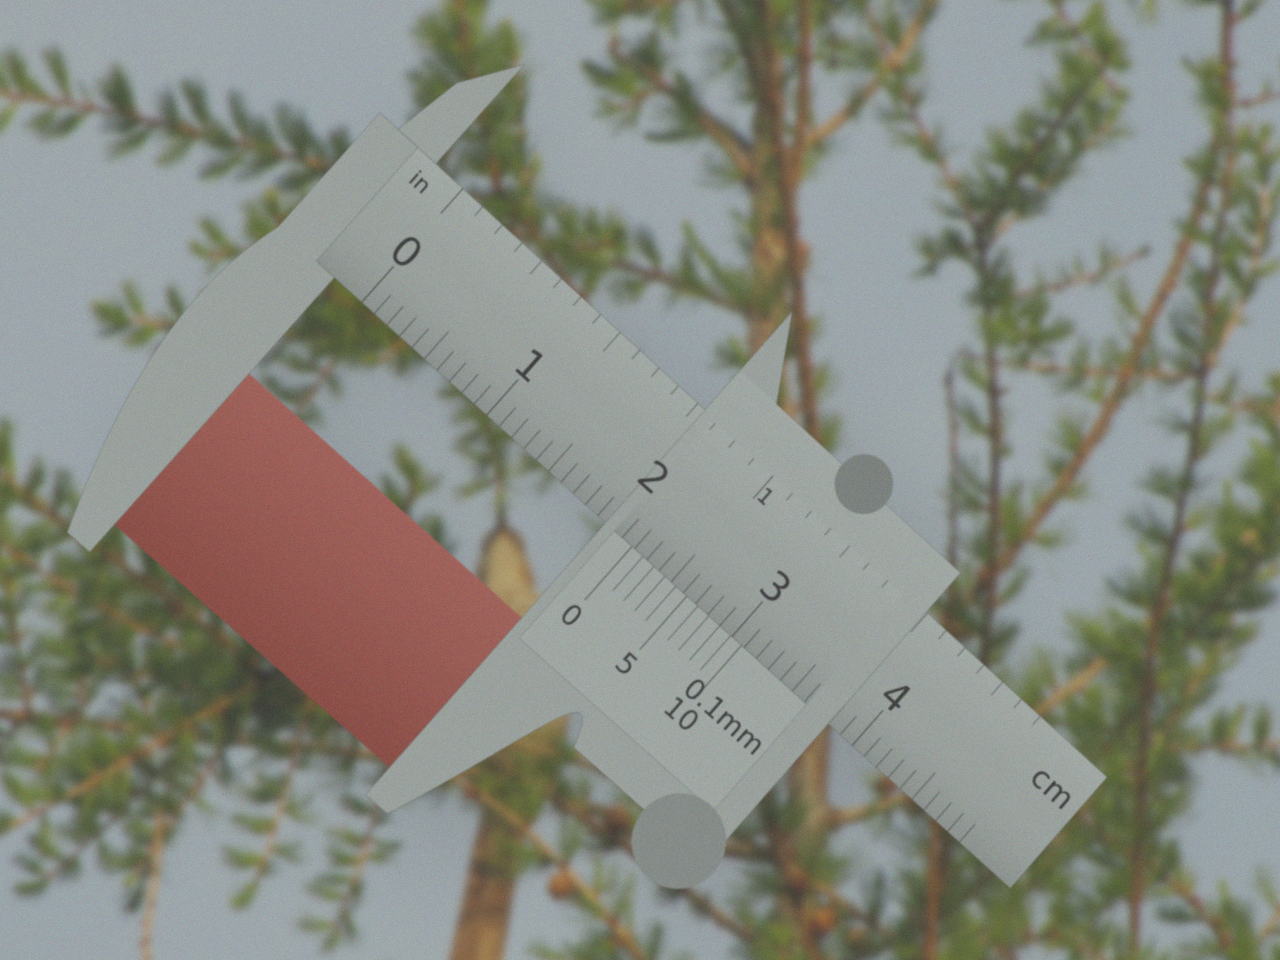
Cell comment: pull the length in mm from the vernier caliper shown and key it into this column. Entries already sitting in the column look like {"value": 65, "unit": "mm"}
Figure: {"value": 21.8, "unit": "mm"}
